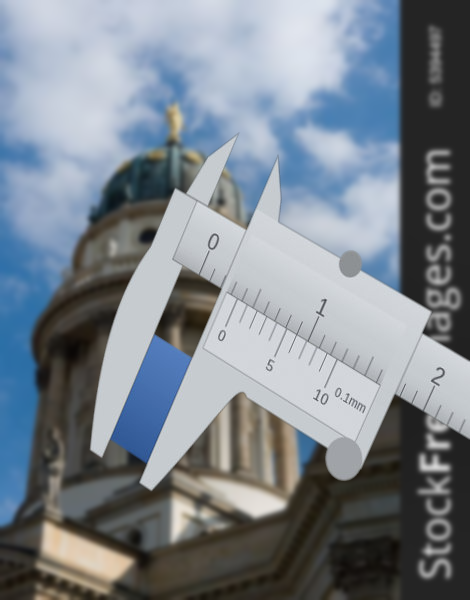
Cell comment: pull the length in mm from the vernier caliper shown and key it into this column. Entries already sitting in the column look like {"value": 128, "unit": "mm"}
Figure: {"value": 3.6, "unit": "mm"}
